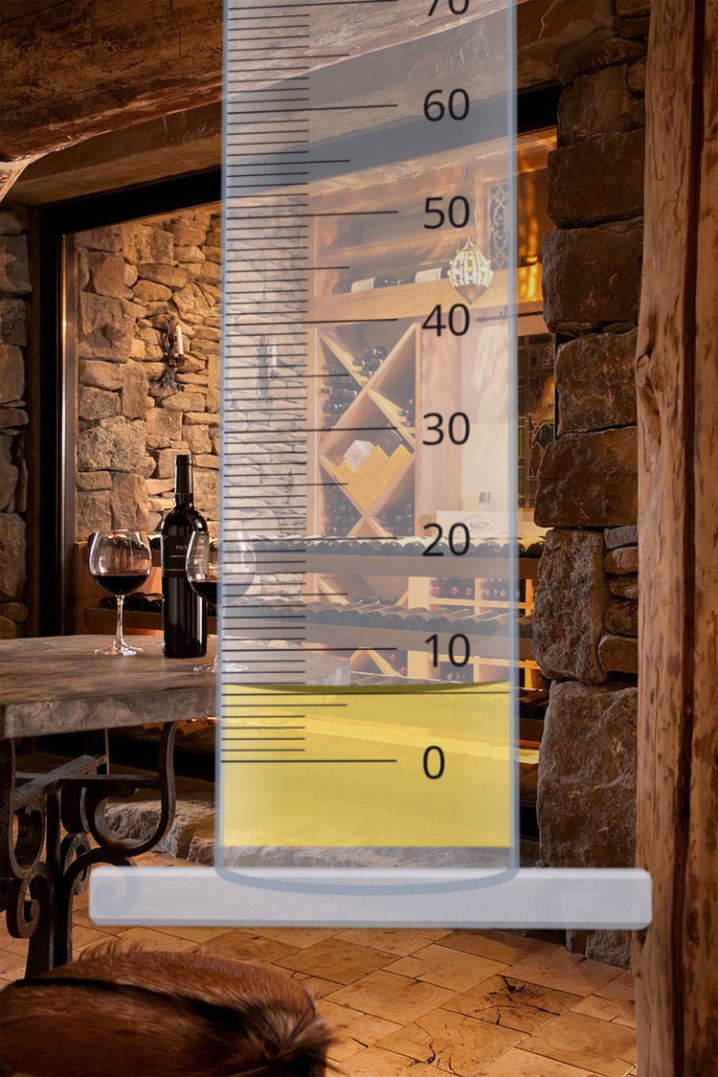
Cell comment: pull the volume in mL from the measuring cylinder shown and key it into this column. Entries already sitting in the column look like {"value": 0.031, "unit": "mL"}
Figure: {"value": 6, "unit": "mL"}
